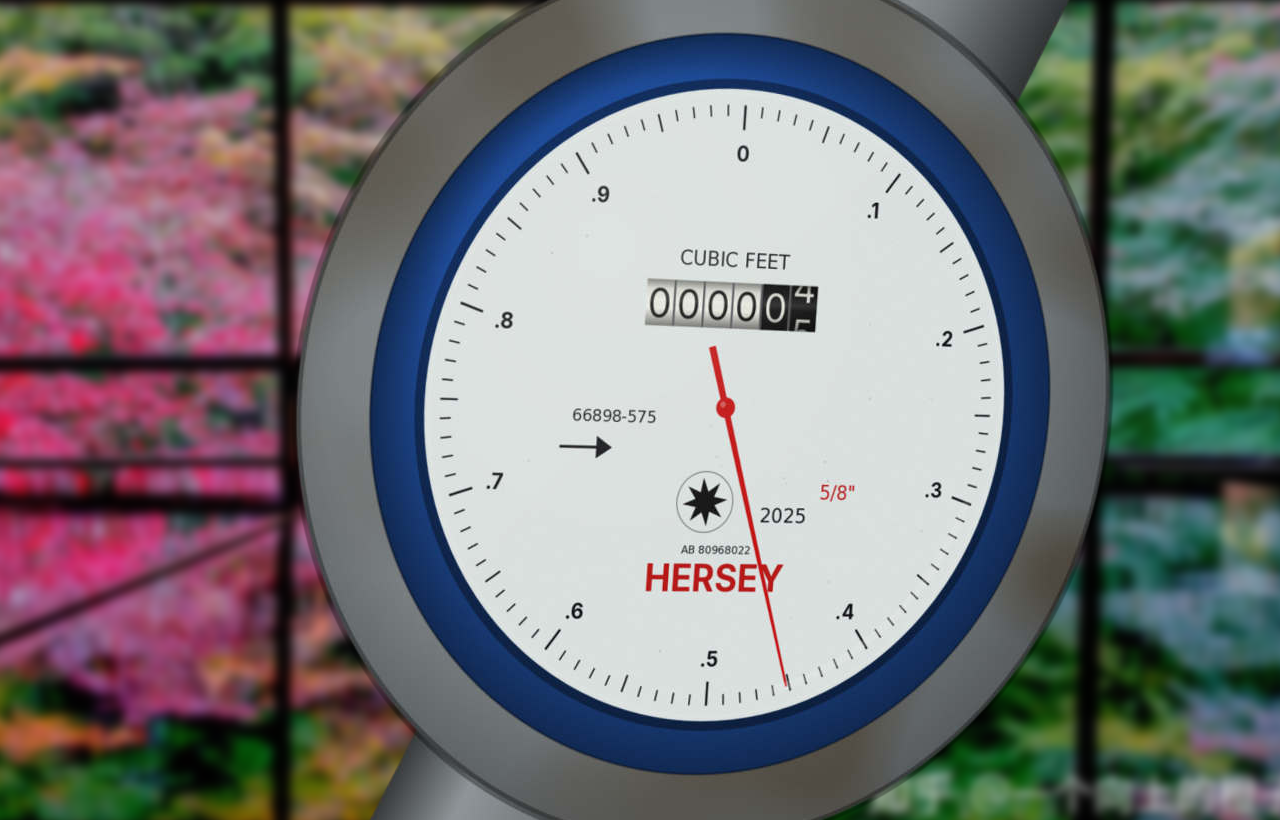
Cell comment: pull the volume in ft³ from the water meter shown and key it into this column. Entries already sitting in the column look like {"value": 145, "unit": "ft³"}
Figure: {"value": 4.45, "unit": "ft³"}
